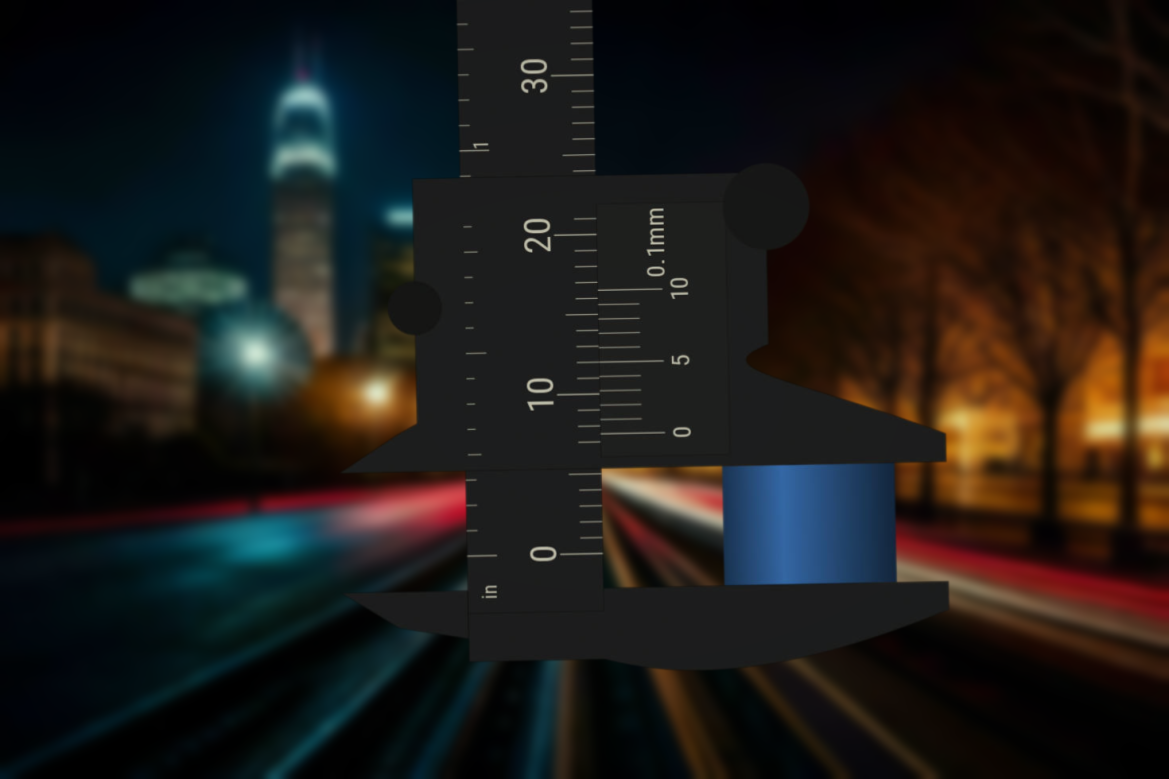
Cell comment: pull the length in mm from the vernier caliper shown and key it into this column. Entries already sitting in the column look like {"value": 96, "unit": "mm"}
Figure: {"value": 7.5, "unit": "mm"}
